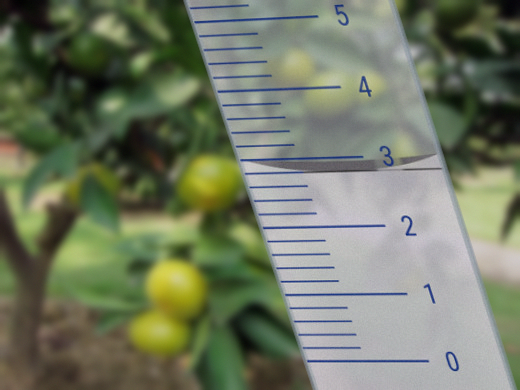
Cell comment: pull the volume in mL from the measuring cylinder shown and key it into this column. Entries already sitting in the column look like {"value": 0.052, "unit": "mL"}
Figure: {"value": 2.8, "unit": "mL"}
